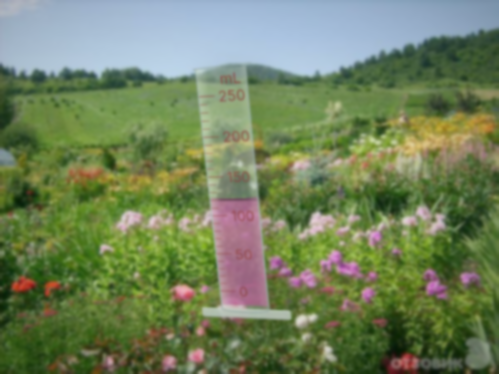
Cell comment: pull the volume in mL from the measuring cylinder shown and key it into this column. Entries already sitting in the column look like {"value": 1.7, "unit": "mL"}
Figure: {"value": 120, "unit": "mL"}
